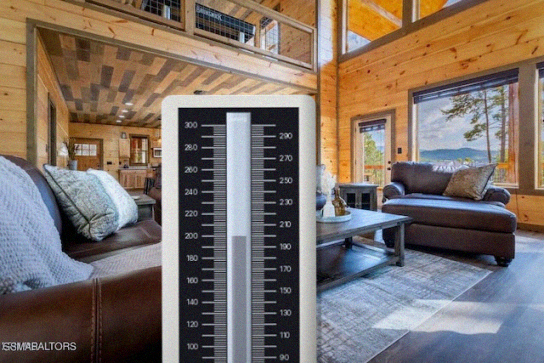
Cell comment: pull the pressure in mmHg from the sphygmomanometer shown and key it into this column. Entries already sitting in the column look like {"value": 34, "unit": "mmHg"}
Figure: {"value": 200, "unit": "mmHg"}
